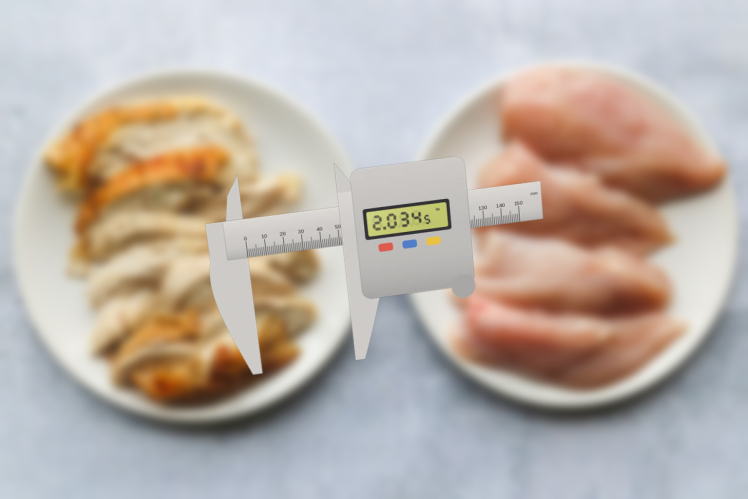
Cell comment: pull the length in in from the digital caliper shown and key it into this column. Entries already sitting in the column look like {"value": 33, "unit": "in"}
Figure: {"value": 2.0345, "unit": "in"}
